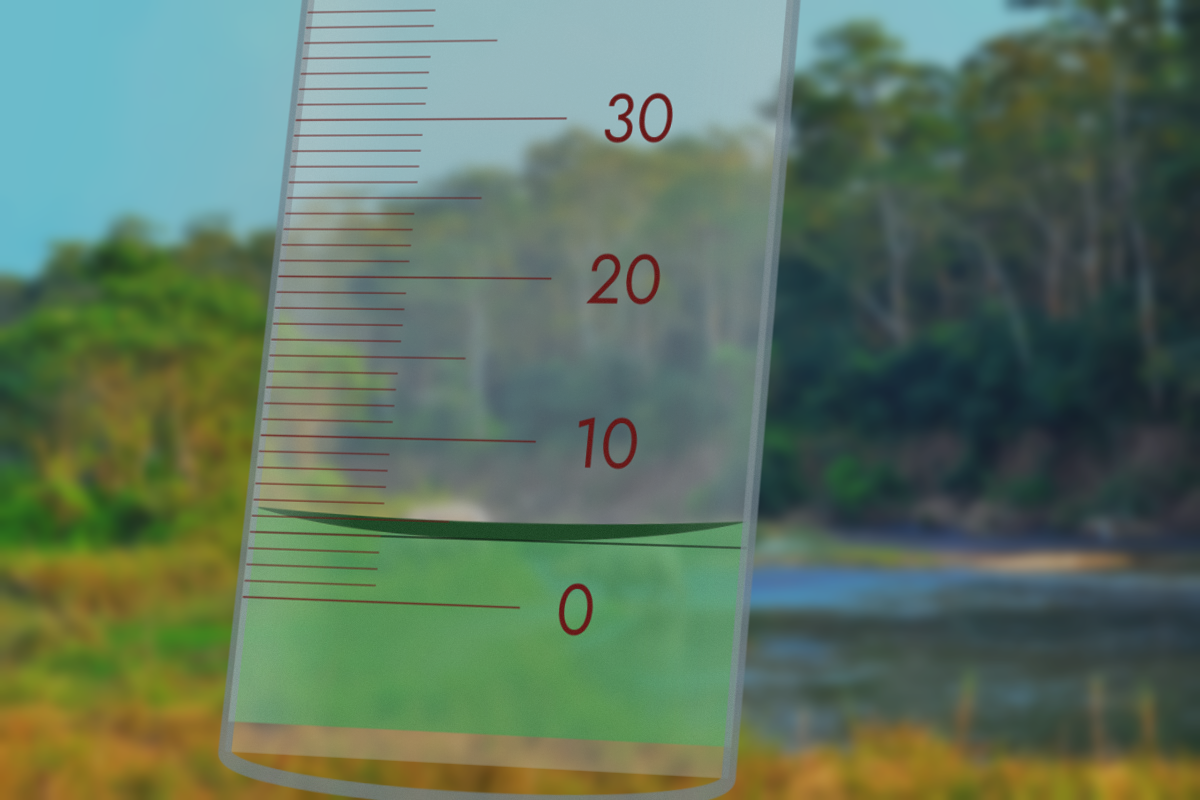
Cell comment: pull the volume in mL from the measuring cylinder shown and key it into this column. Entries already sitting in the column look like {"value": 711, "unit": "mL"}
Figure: {"value": 4, "unit": "mL"}
